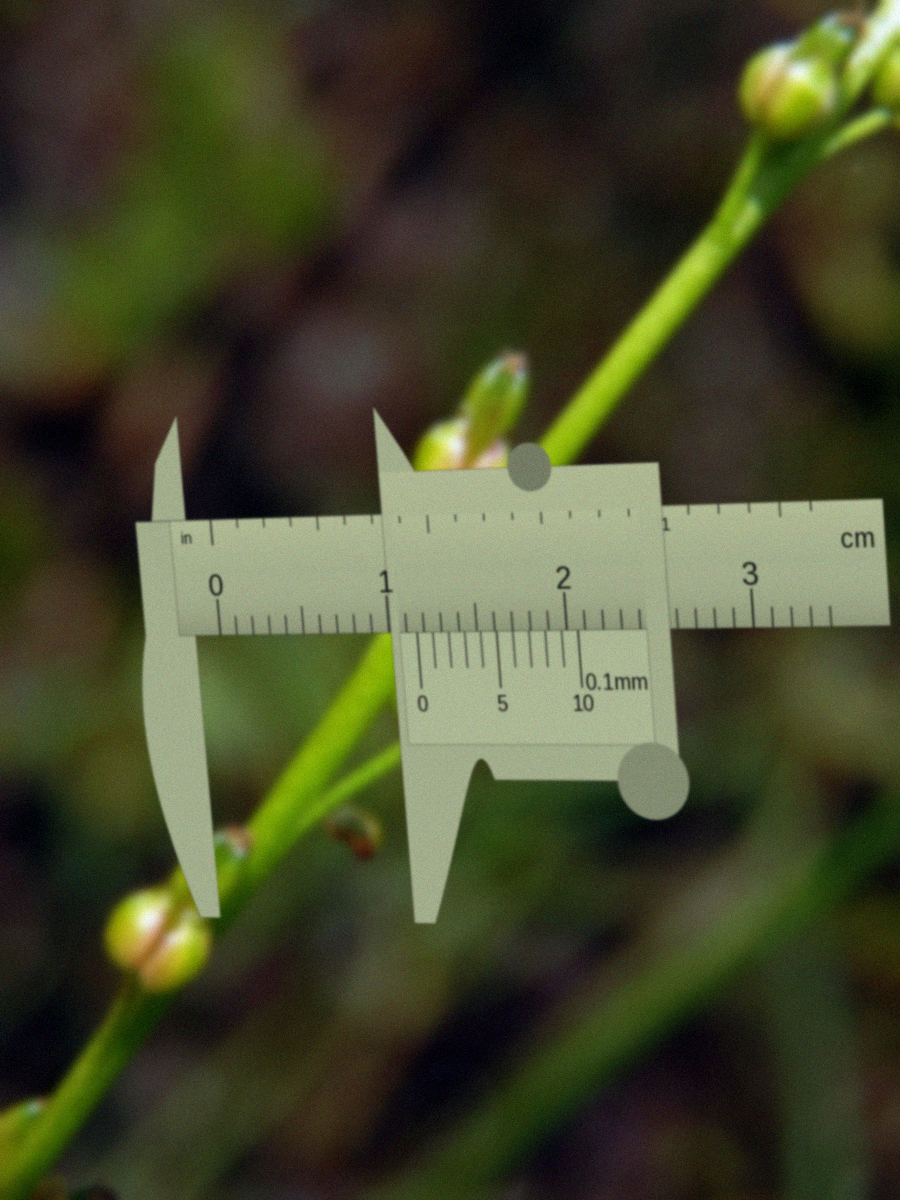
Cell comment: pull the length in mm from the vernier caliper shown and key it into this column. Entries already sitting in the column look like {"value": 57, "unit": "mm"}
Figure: {"value": 11.6, "unit": "mm"}
